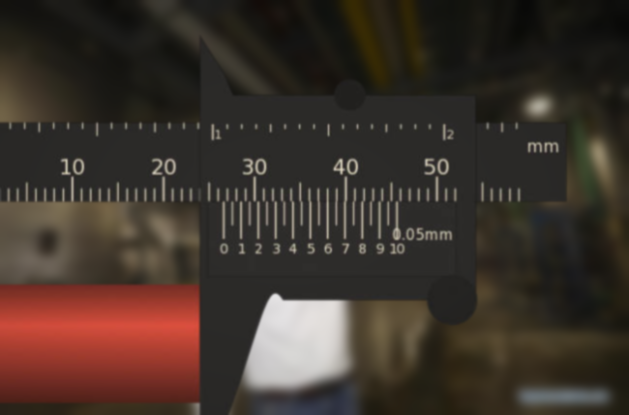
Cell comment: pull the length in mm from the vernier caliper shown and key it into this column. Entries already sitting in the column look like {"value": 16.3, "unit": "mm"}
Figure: {"value": 26.6, "unit": "mm"}
